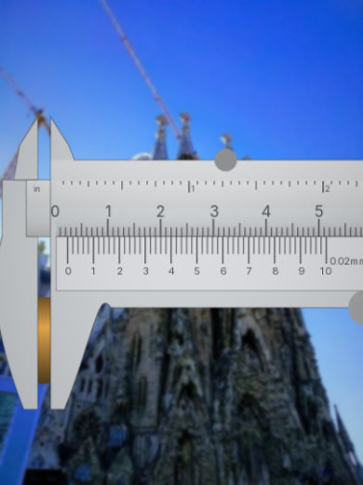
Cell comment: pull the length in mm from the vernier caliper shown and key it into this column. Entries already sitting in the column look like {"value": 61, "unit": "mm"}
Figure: {"value": 2.4, "unit": "mm"}
